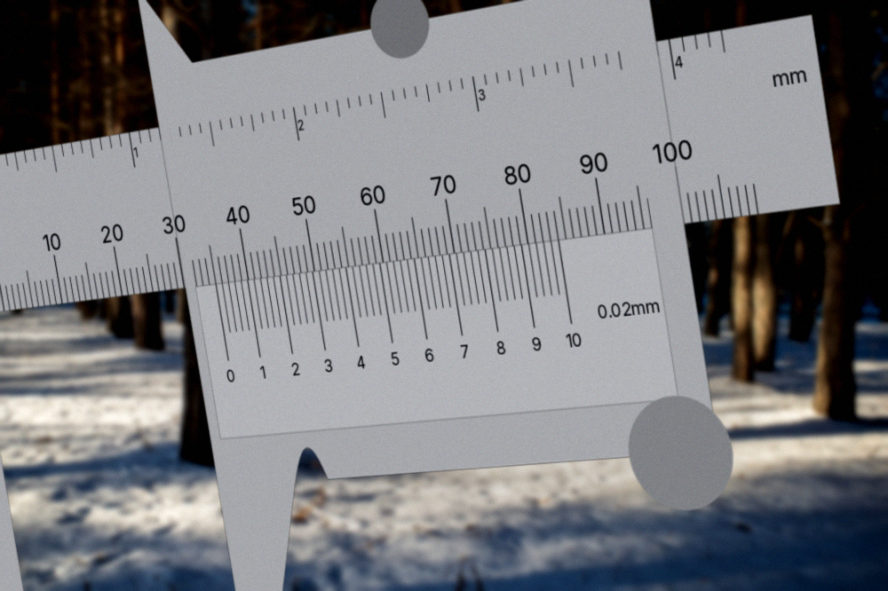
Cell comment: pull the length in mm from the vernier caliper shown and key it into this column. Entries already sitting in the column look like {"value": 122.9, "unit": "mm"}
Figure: {"value": 35.0, "unit": "mm"}
